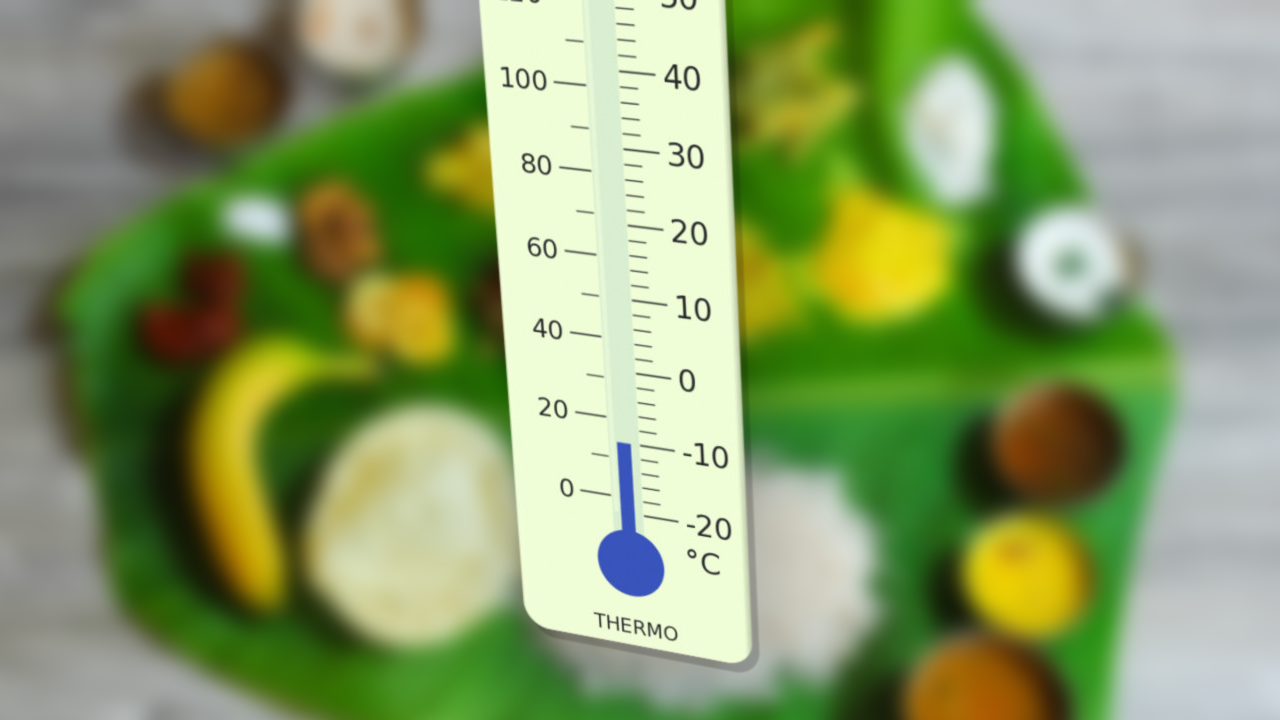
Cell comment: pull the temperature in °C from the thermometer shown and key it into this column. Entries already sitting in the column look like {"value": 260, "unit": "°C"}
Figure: {"value": -10, "unit": "°C"}
